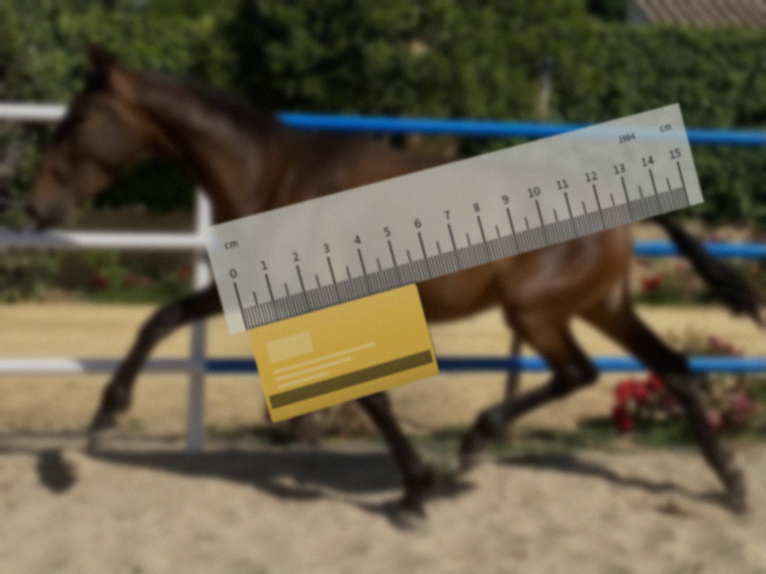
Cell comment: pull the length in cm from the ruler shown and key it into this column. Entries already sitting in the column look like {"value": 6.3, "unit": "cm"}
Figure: {"value": 5.5, "unit": "cm"}
